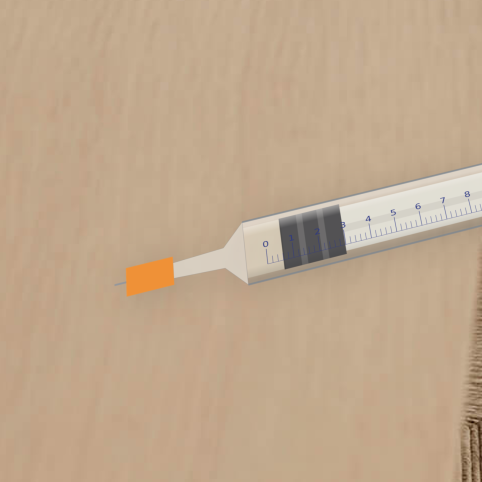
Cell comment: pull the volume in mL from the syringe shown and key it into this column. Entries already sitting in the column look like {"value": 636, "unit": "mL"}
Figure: {"value": 0.6, "unit": "mL"}
